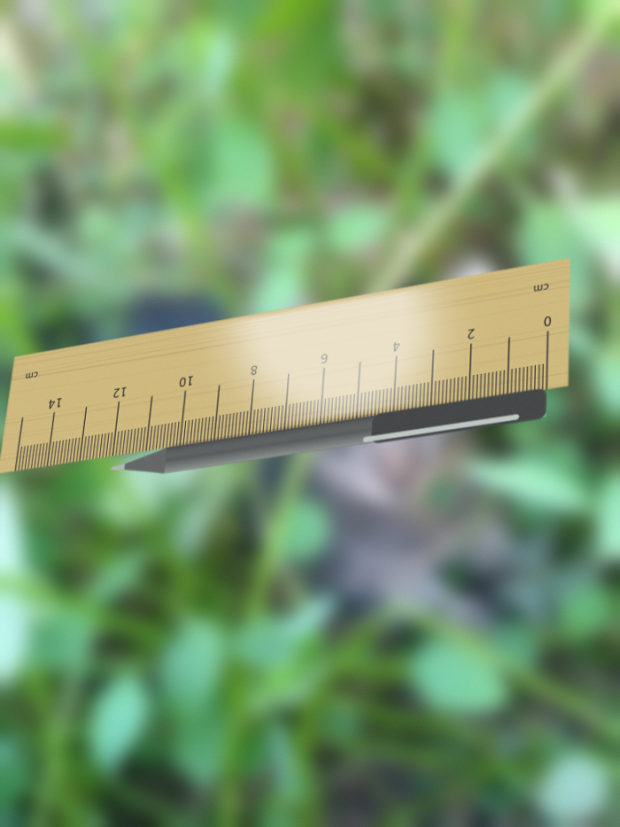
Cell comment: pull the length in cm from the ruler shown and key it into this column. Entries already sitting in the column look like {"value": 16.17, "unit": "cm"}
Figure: {"value": 12, "unit": "cm"}
